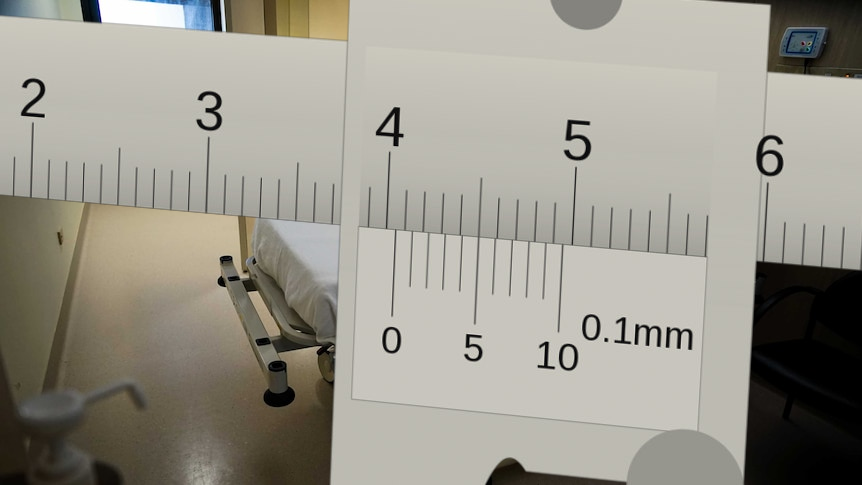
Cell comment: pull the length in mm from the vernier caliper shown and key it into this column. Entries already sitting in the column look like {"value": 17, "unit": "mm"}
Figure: {"value": 40.5, "unit": "mm"}
